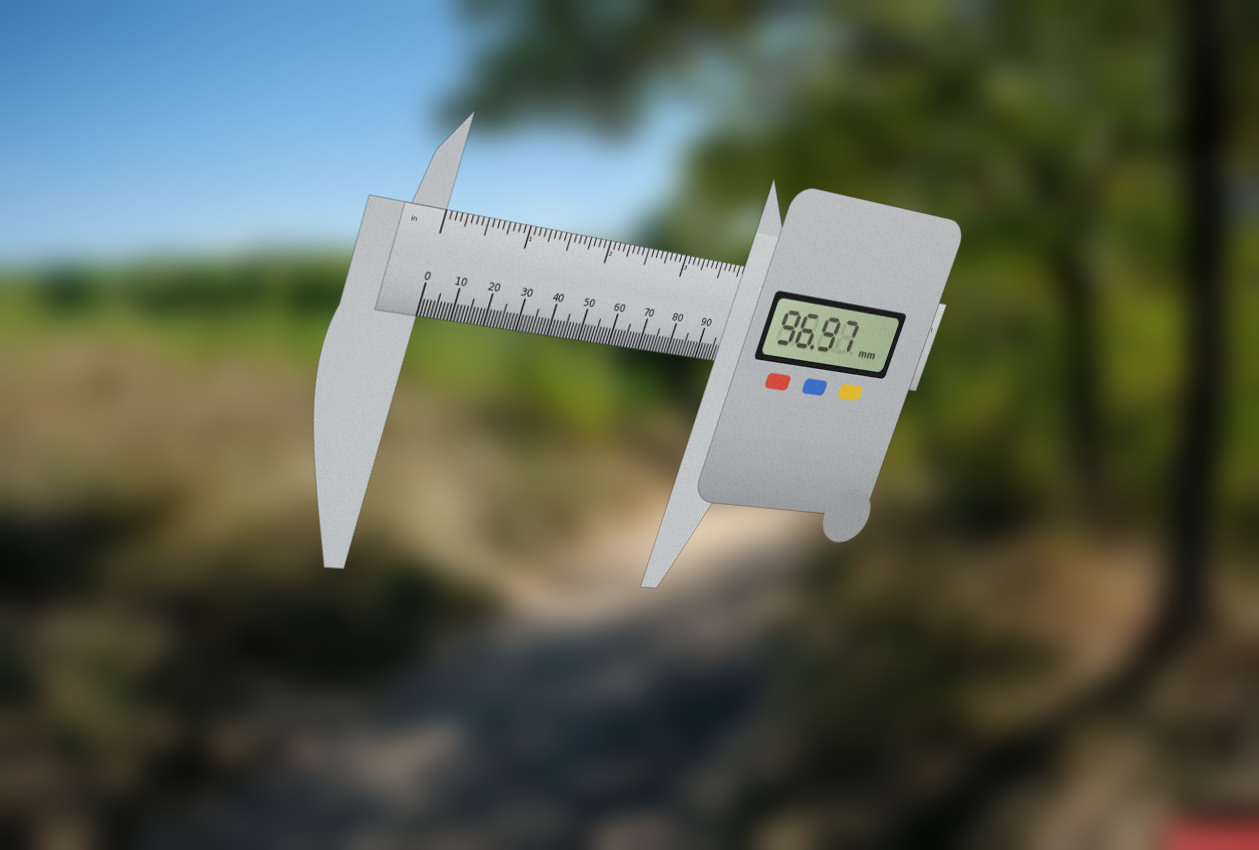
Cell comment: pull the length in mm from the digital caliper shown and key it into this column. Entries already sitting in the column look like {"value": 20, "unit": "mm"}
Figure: {"value": 96.97, "unit": "mm"}
